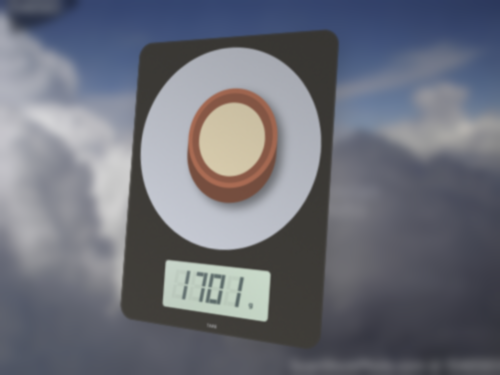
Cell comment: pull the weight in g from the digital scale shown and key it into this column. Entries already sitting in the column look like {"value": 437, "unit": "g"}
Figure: {"value": 1701, "unit": "g"}
